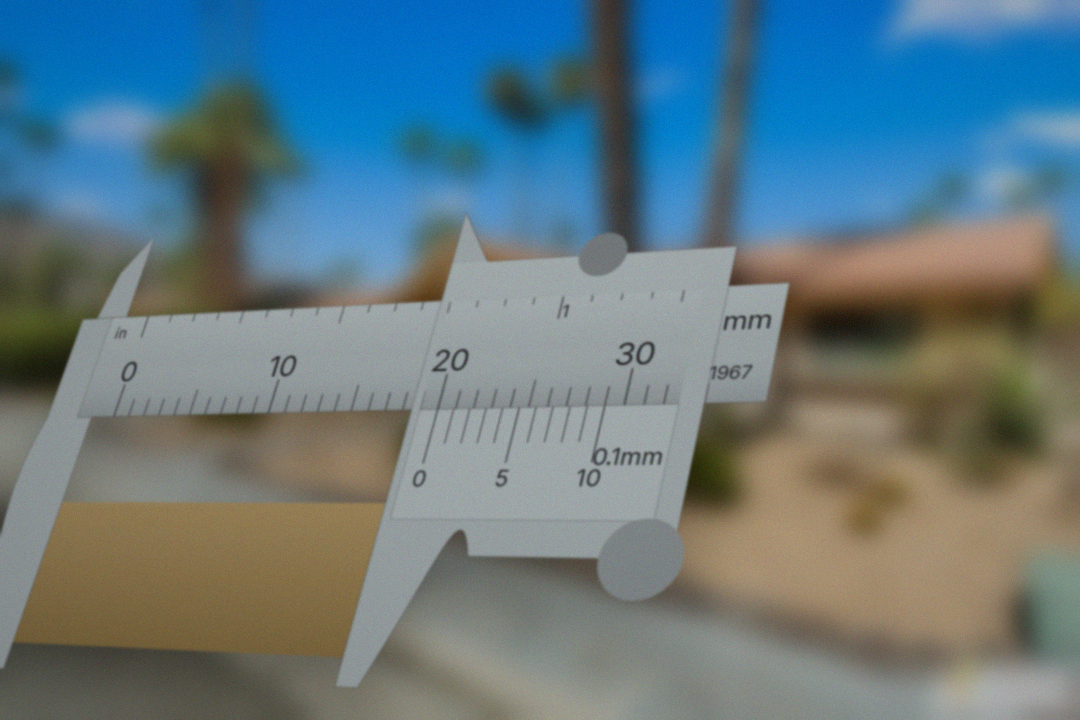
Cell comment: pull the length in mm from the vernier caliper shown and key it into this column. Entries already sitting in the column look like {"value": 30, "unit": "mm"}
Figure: {"value": 20.0, "unit": "mm"}
